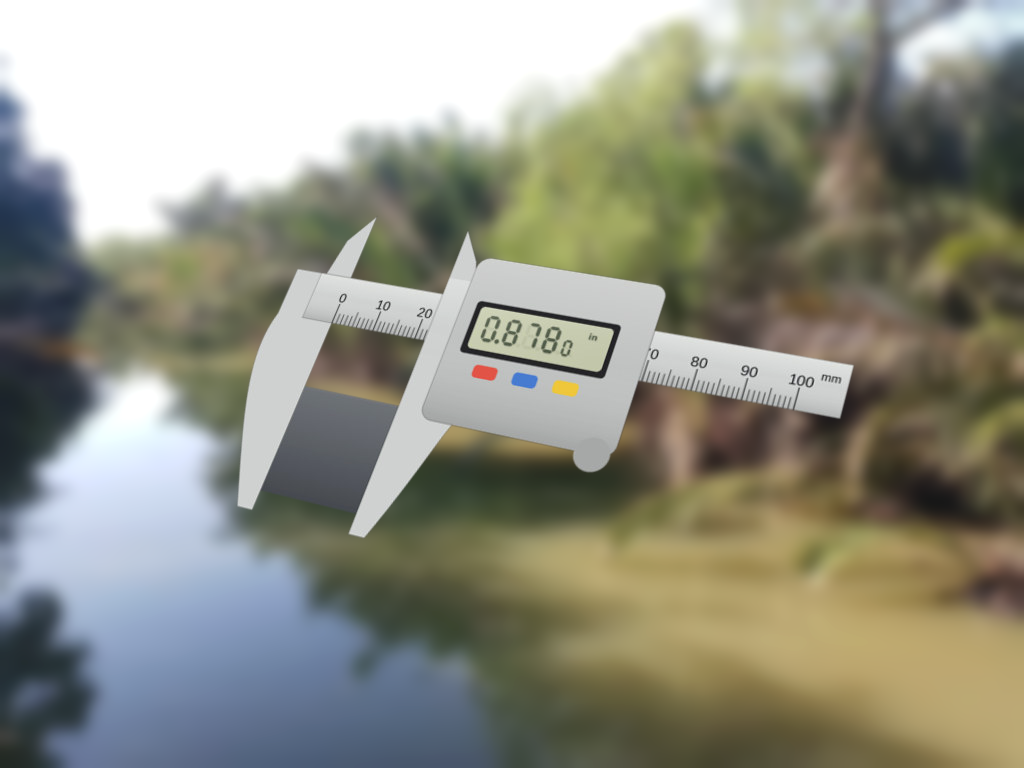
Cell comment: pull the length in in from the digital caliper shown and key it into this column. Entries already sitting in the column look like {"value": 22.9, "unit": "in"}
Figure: {"value": 0.8780, "unit": "in"}
